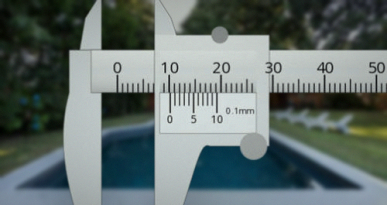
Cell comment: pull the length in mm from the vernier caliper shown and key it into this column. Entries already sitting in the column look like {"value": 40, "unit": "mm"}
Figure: {"value": 10.2, "unit": "mm"}
